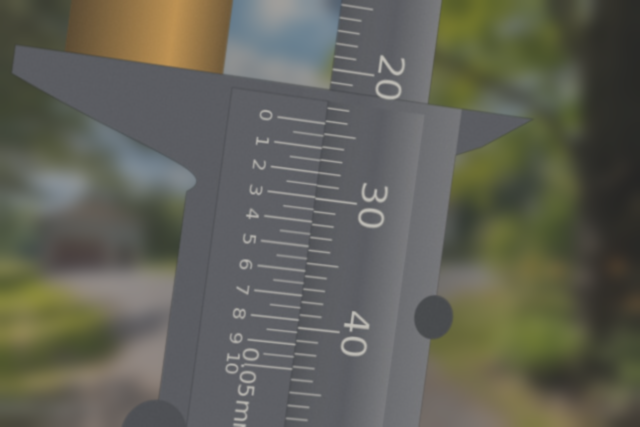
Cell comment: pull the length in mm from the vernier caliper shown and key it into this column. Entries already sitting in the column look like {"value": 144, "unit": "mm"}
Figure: {"value": 24.2, "unit": "mm"}
